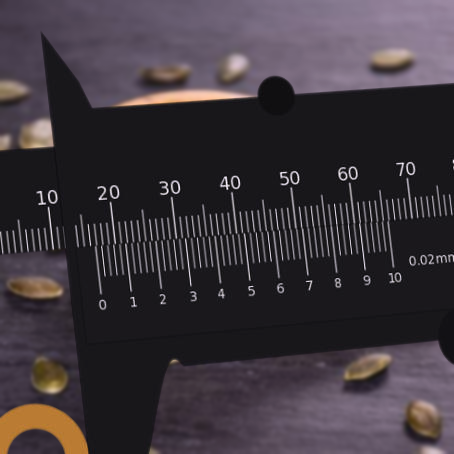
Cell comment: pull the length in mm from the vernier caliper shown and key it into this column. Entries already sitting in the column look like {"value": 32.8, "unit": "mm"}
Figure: {"value": 16.8, "unit": "mm"}
